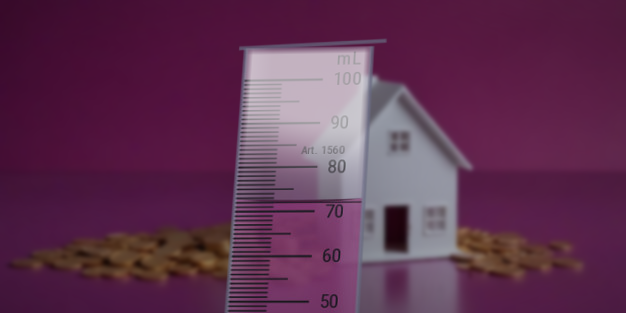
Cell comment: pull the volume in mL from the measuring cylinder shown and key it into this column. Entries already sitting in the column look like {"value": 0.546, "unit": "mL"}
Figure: {"value": 72, "unit": "mL"}
